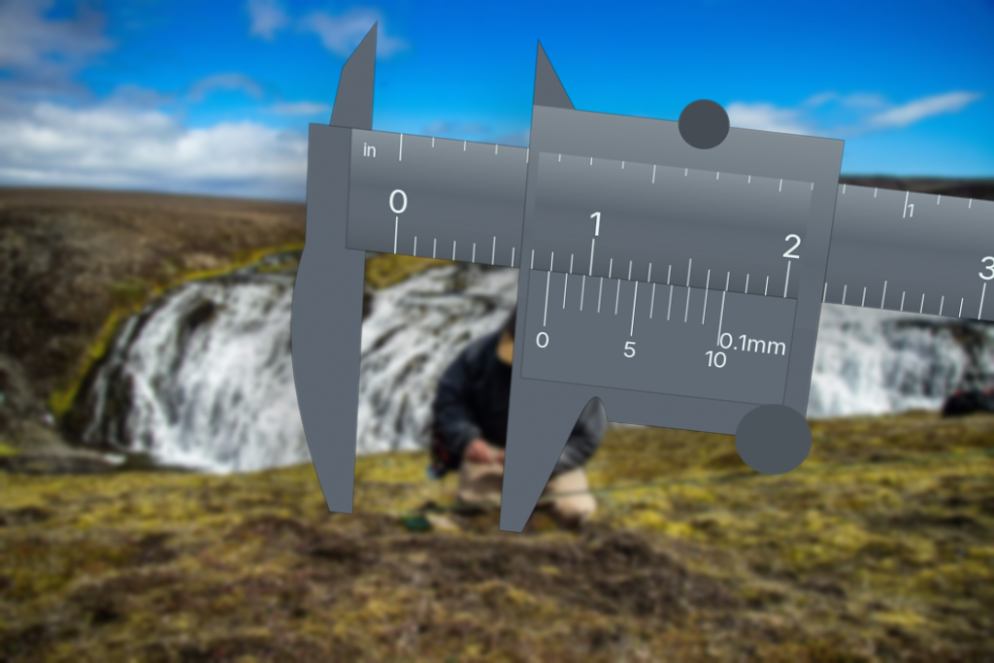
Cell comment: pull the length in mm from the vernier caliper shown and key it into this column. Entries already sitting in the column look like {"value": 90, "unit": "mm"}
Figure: {"value": 7.9, "unit": "mm"}
